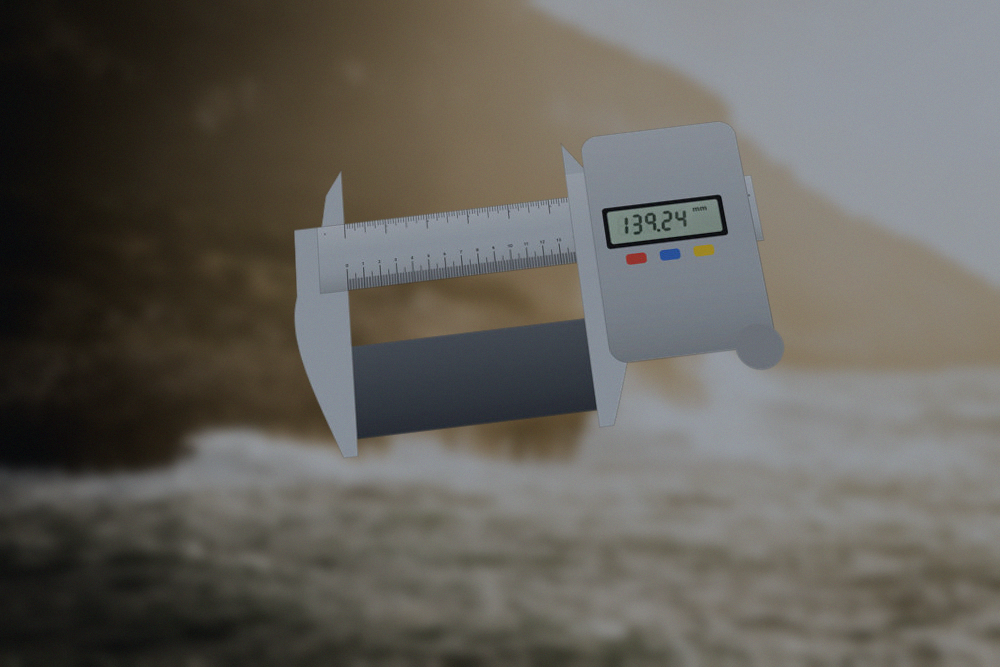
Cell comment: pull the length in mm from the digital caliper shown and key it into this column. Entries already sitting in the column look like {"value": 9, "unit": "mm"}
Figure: {"value": 139.24, "unit": "mm"}
